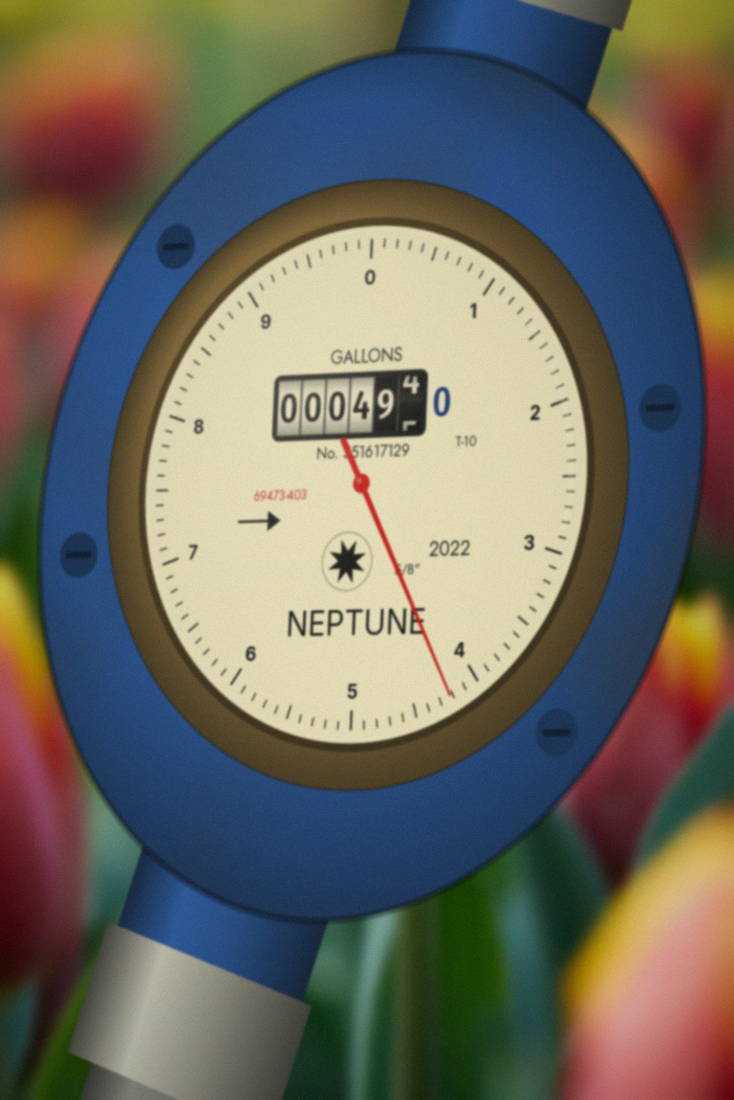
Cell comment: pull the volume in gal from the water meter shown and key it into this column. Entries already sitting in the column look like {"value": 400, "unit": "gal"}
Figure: {"value": 4944.2, "unit": "gal"}
